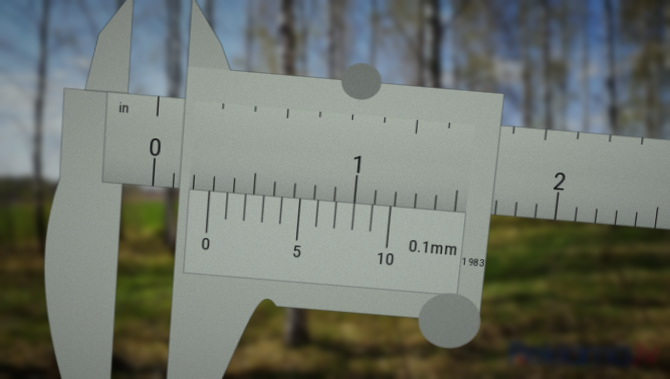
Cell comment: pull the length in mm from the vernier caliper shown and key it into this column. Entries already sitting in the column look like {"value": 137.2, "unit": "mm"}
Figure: {"value": 2.8, "unit": "mm"}
